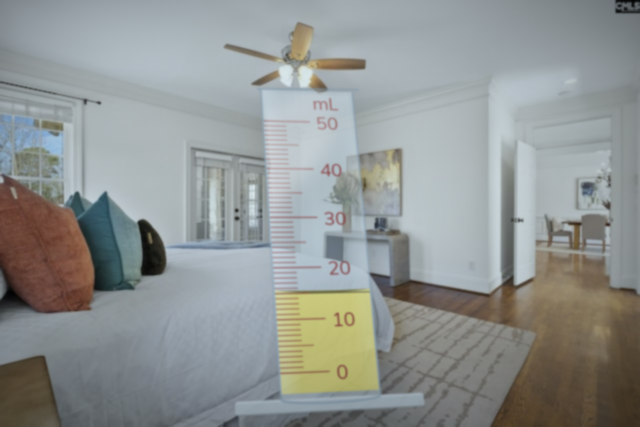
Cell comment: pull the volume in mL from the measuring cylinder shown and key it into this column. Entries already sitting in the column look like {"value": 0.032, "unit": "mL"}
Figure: {"value": 15, "unit": "mL"}
